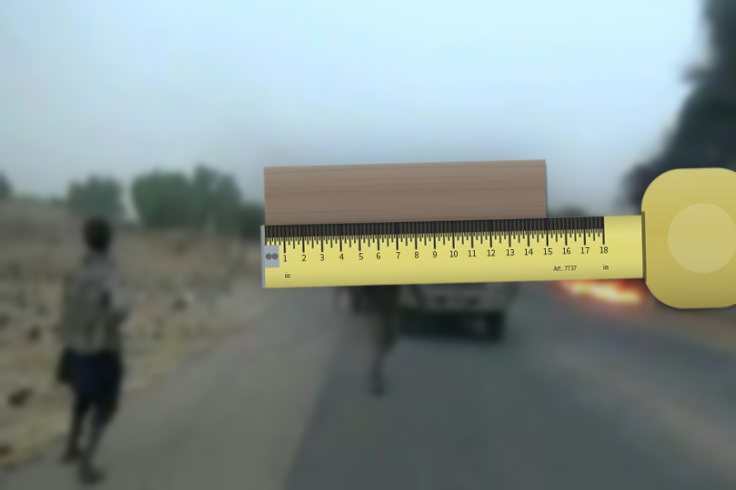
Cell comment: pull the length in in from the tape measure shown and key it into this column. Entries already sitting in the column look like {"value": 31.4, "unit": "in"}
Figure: {"value": 15, "unit": "in"}
